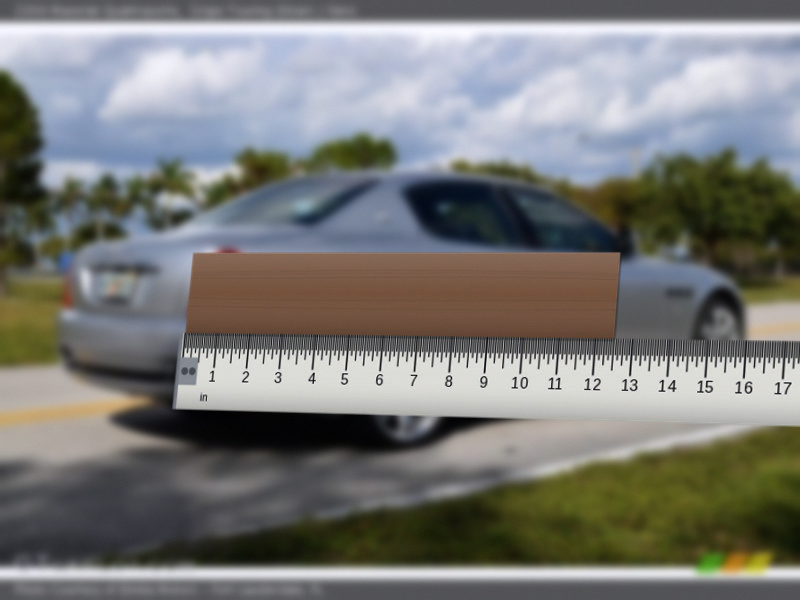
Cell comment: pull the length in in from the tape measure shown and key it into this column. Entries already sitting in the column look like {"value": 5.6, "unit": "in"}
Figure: {"value": 12.5, "unit": "in"}
